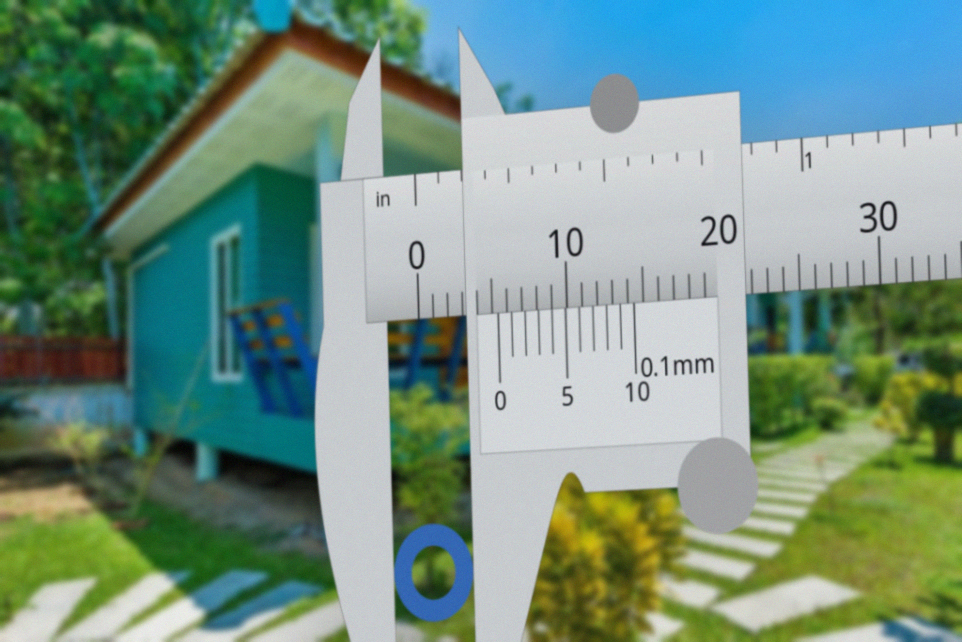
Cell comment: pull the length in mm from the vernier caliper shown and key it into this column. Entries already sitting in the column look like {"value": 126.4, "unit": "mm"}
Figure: {"value": 5.4, "unit": "mm"}
